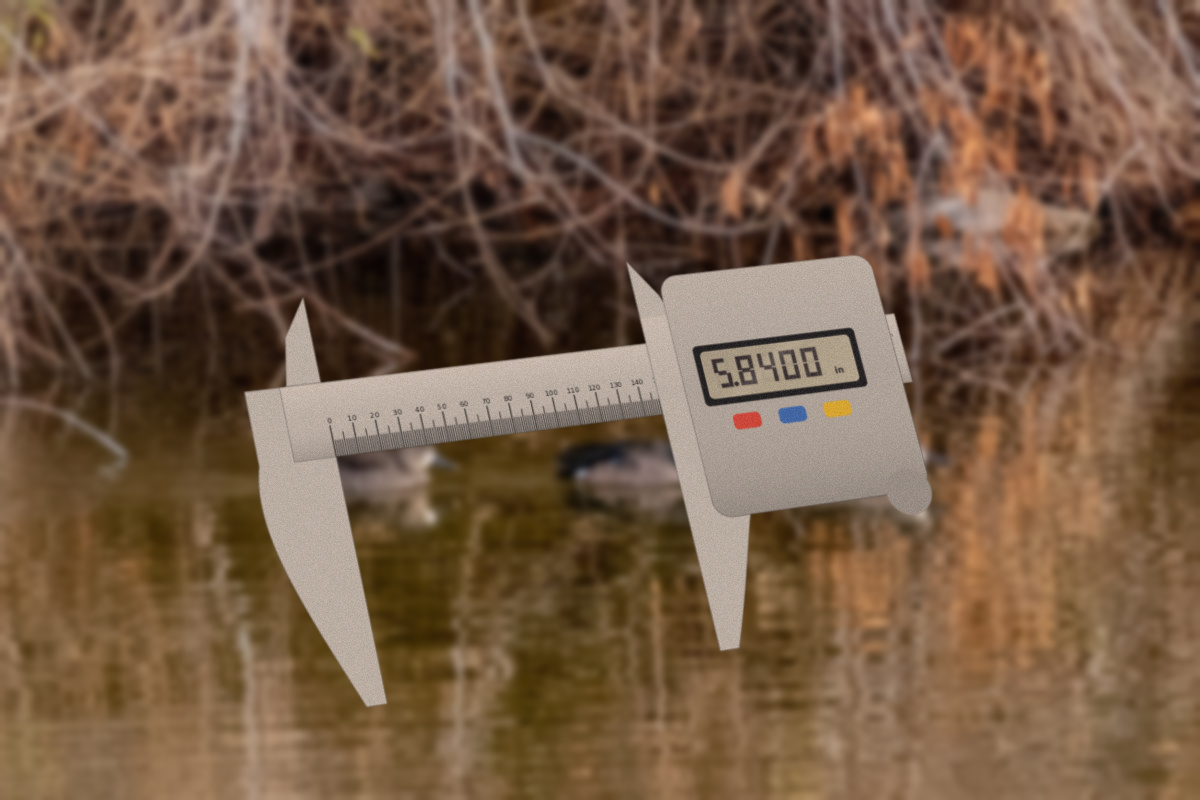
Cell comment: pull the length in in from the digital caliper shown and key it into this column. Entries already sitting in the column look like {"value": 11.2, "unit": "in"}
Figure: {"value": 5.8400, "unit": "in"}
